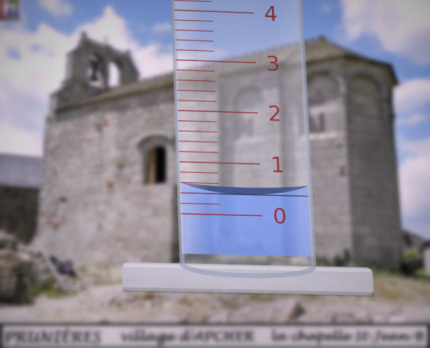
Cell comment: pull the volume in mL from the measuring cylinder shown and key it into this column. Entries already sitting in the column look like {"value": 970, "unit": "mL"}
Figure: {"value": 0.4, "unit": "mL"}
